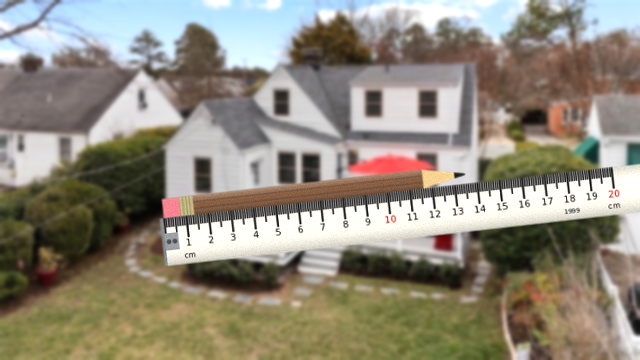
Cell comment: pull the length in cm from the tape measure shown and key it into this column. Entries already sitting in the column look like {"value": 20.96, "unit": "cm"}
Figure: {"value": 13.5, "unit": "cm"}
